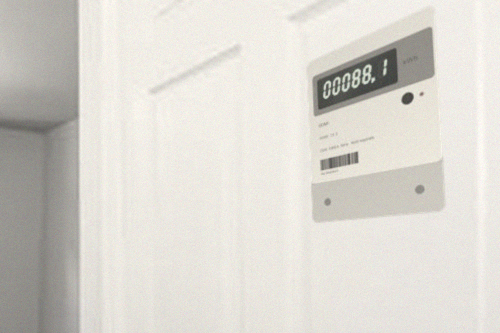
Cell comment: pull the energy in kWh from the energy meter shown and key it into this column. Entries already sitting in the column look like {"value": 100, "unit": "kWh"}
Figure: {"value": 88.1, "unit": "kWh"}
